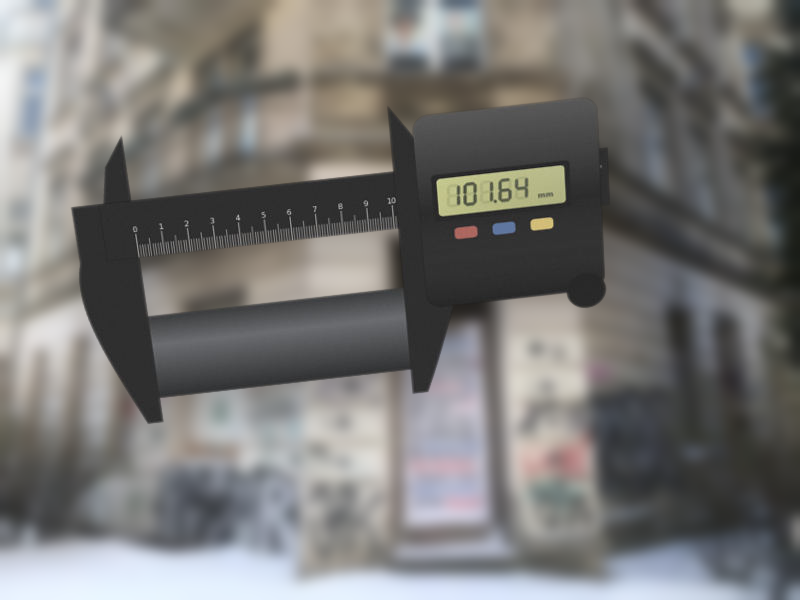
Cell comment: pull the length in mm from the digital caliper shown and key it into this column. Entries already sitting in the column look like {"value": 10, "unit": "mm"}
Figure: {"value": 101.64, "unit": "mm"}
